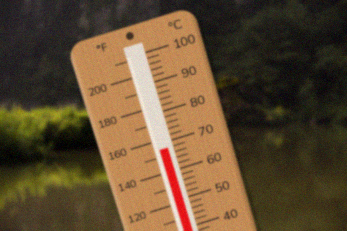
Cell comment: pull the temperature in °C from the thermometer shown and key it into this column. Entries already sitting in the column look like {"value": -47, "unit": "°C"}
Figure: {"value": 68, "unit": "°C"}
